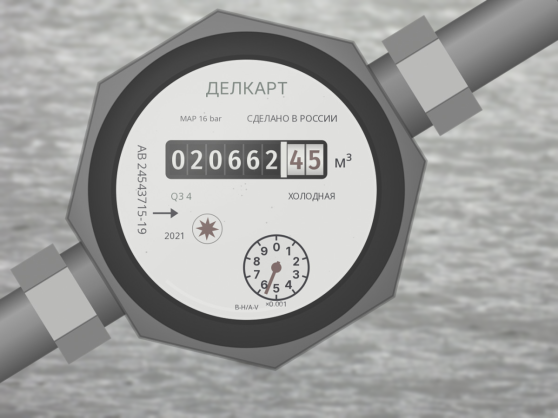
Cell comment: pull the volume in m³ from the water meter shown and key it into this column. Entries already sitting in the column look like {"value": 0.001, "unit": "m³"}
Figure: {"value": 20662.455, "unit": "m³"}
